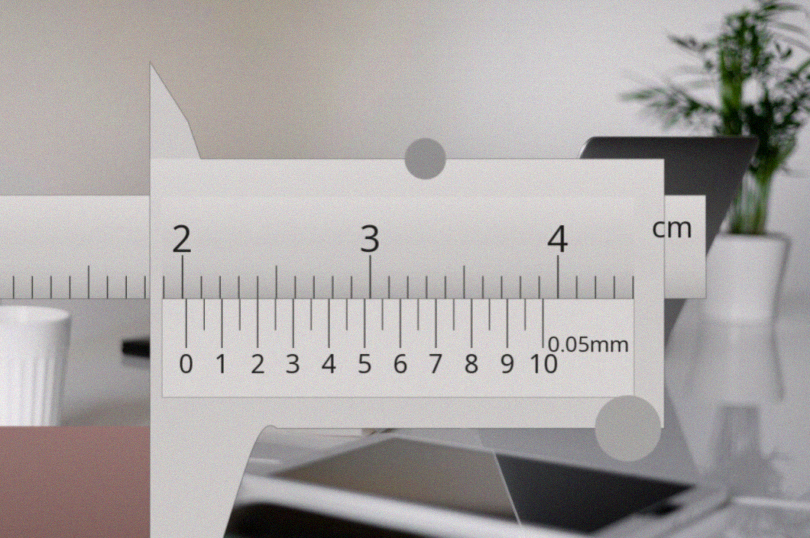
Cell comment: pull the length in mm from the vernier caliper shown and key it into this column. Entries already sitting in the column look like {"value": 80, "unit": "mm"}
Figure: {"value": 20.2, "unit": "mm"}
